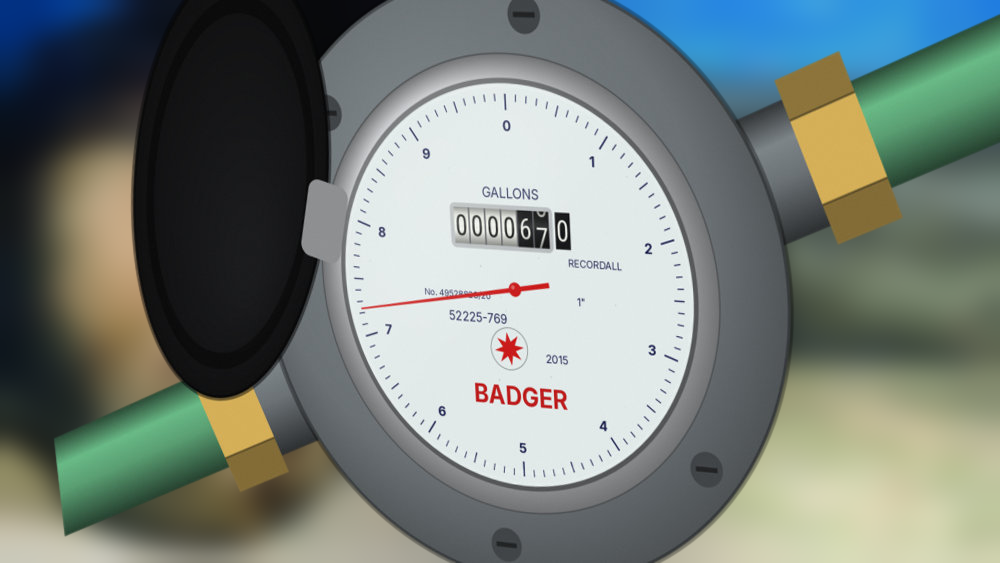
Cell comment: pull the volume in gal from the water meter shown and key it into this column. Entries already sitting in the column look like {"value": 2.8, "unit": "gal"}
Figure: {"value": 667.2, "unit": "gal"}
